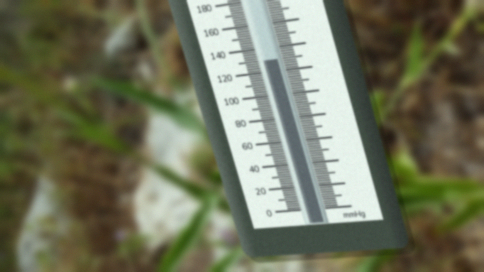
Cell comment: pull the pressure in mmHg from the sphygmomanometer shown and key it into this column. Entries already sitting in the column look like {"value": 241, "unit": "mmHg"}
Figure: {"value": 130, "unit": "mmHg"}
